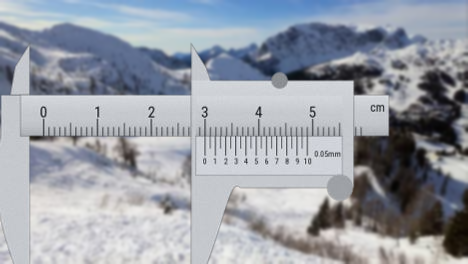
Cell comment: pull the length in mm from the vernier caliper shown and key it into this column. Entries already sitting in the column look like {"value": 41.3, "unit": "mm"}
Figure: {"value": 30.0, "unit": "mm"}
